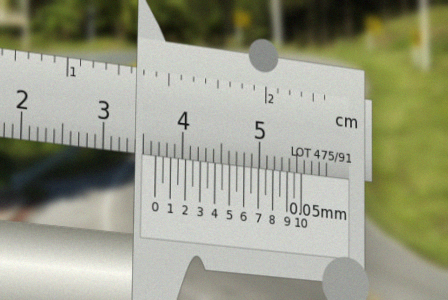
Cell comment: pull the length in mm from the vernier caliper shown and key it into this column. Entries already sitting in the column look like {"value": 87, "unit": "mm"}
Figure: {"value": 36.6, "unit": "mm"}
